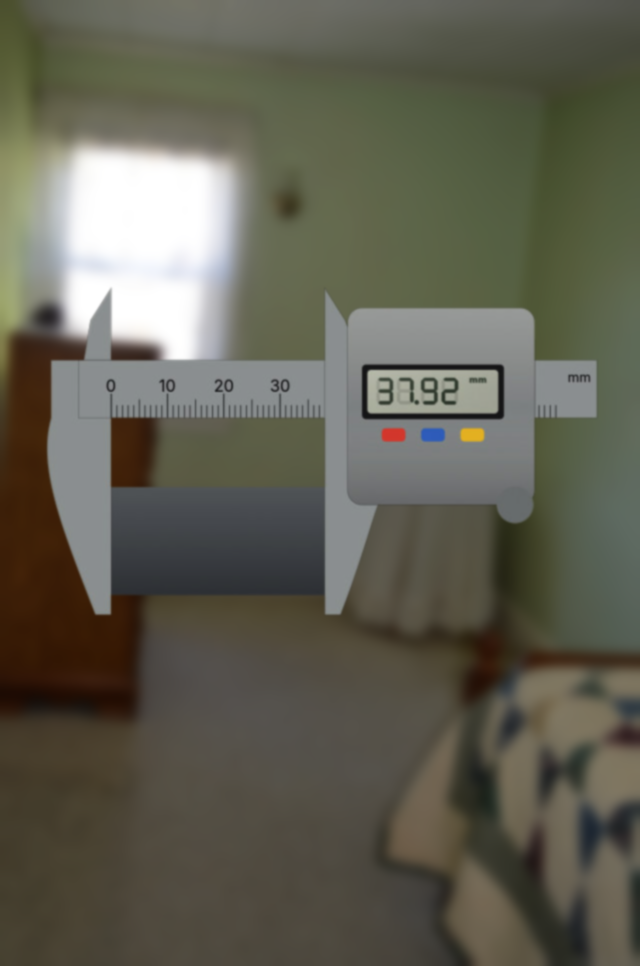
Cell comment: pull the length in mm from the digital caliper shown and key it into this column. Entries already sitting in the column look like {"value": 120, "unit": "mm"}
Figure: {"value": 37.92, "unit": "mm"}
